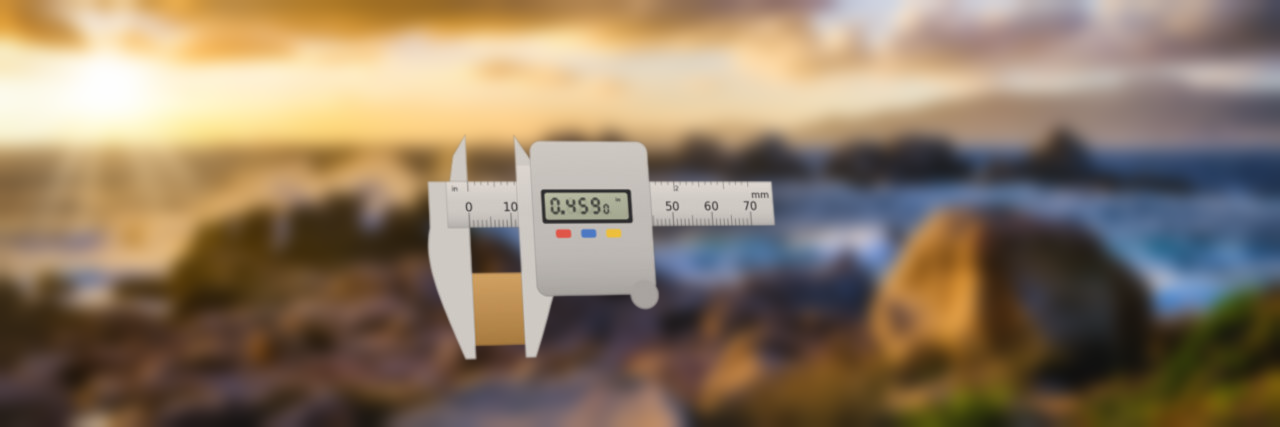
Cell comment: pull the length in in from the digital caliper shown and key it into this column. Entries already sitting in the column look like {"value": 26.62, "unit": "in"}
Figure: {"value": 0.4590, "unit": "in"}
